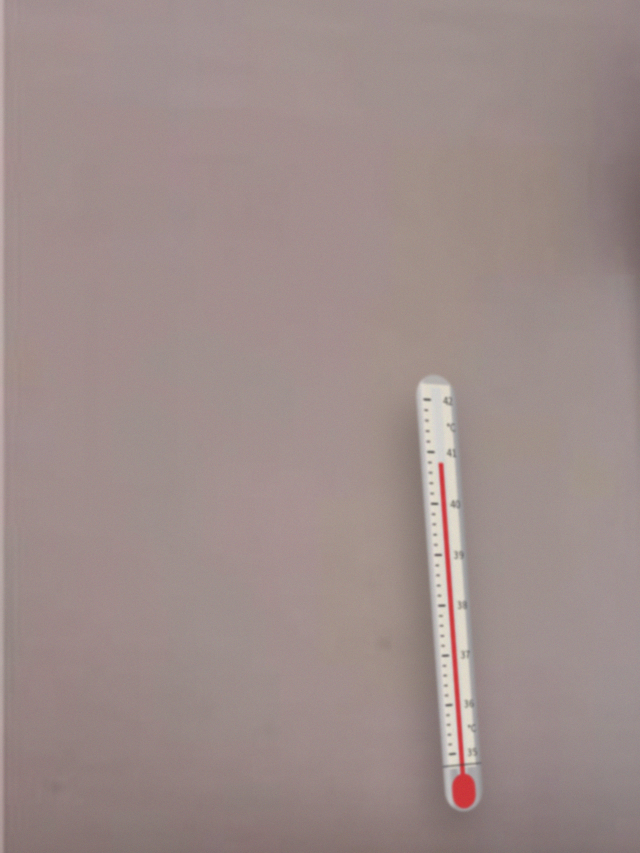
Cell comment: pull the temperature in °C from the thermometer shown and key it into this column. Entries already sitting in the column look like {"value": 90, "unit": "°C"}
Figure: {"value": 40.8, "unit": "°C"}
